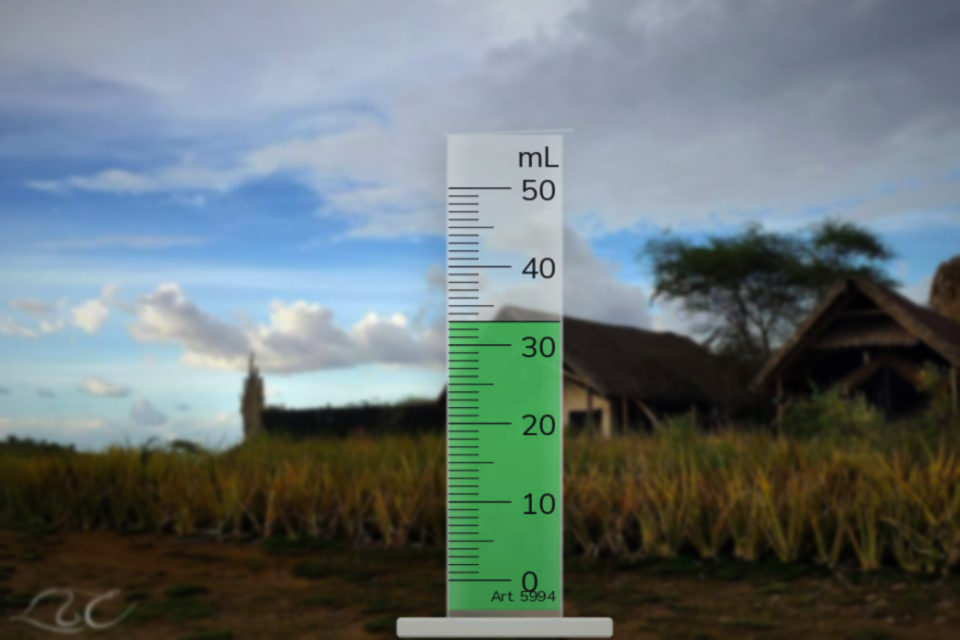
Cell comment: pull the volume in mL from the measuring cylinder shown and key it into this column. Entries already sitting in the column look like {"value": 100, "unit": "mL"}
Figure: {"value": 33, "unit": "mL"}
